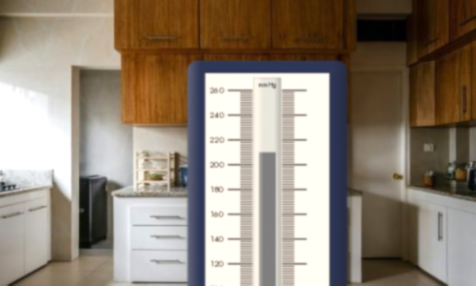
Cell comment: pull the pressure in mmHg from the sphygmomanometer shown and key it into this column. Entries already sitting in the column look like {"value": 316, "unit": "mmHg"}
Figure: {"value": 210, "unit": "mmHg"}
